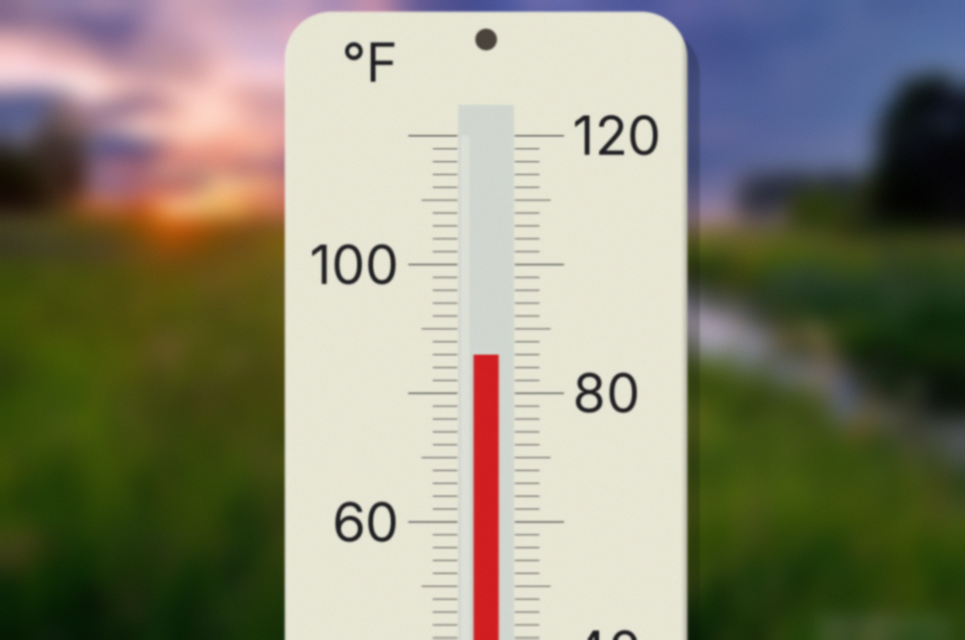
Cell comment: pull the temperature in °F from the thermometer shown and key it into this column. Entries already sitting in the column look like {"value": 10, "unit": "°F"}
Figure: {"value": 86, "unit": "°F"}
